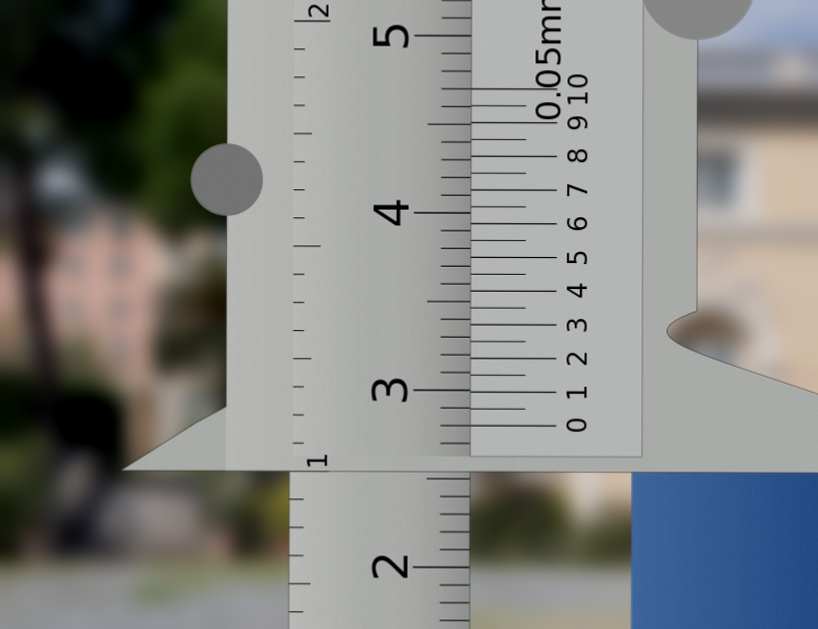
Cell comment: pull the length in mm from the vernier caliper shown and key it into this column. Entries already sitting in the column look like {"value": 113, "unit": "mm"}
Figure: {"value": 28.0, "unit": "mm"}
